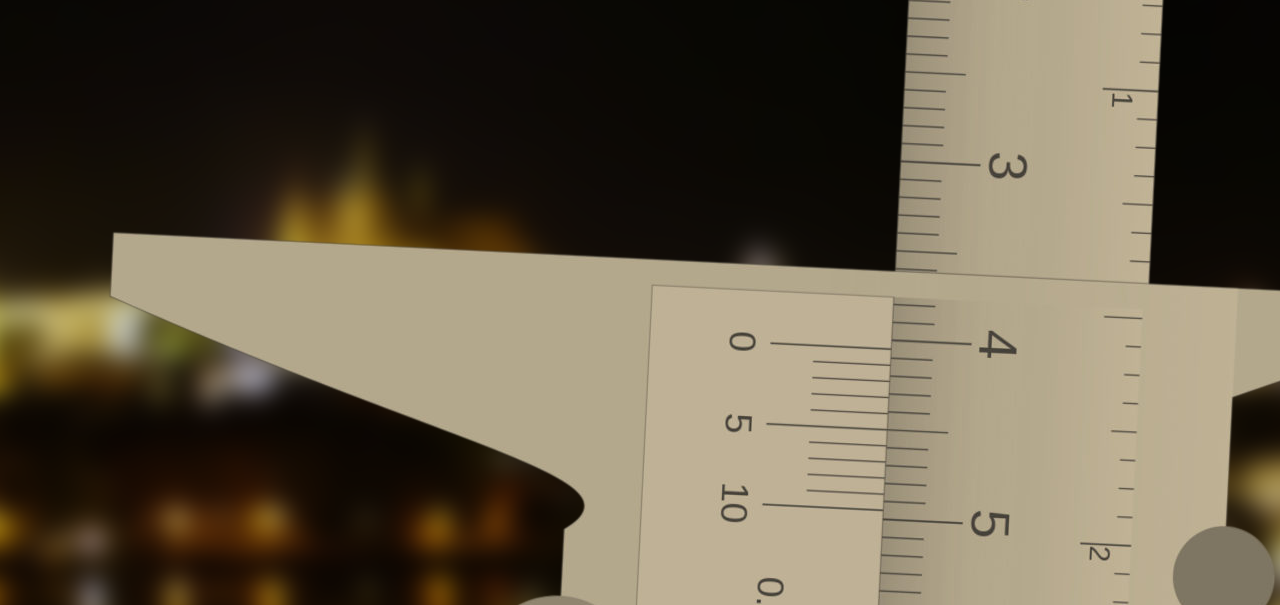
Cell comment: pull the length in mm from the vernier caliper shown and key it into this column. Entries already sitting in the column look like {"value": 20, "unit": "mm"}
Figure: {"value": 40.5, "unit": "mm"}
